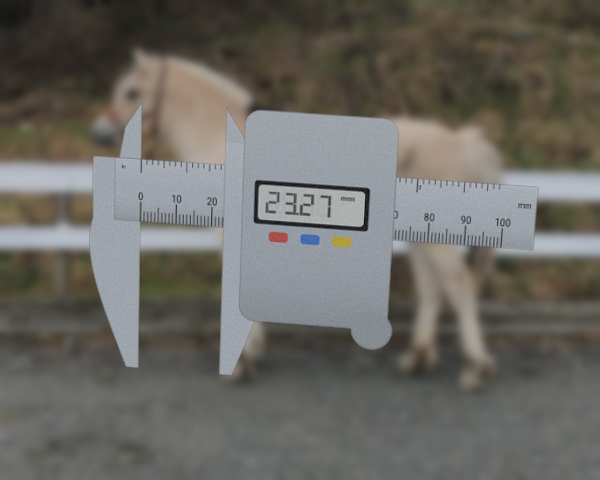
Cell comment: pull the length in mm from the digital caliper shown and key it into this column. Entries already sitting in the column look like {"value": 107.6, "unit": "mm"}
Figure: {"value": 23.27, "unit": "mm"}
